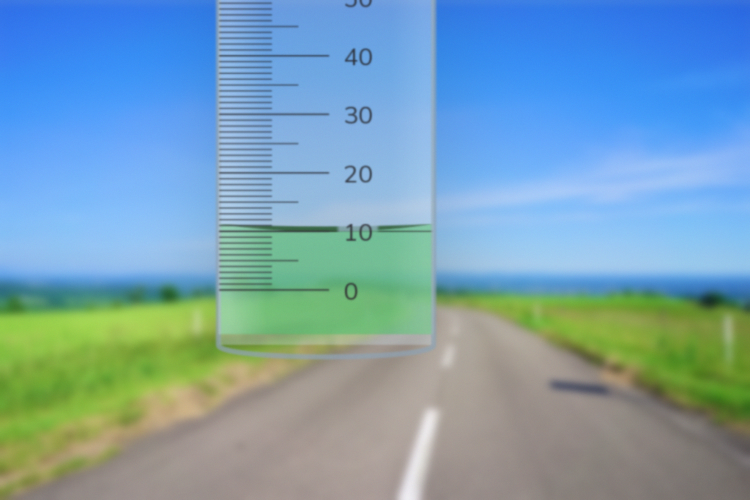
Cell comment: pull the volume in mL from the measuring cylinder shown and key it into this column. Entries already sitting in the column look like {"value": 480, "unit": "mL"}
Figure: {"value": 10, "unit": "mL"}
